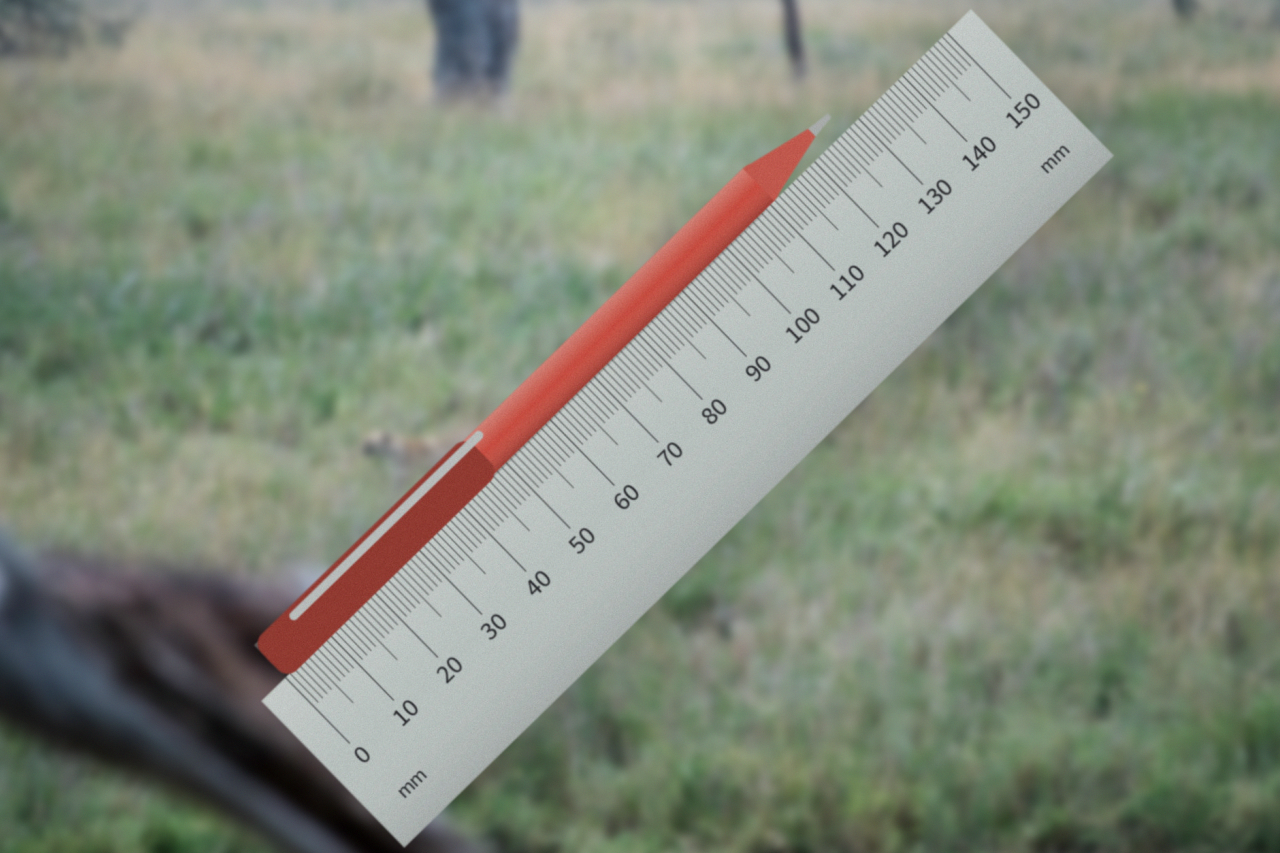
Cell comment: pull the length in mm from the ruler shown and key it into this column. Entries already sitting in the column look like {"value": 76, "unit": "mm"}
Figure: {"value": 127, "unit": "mm"}
